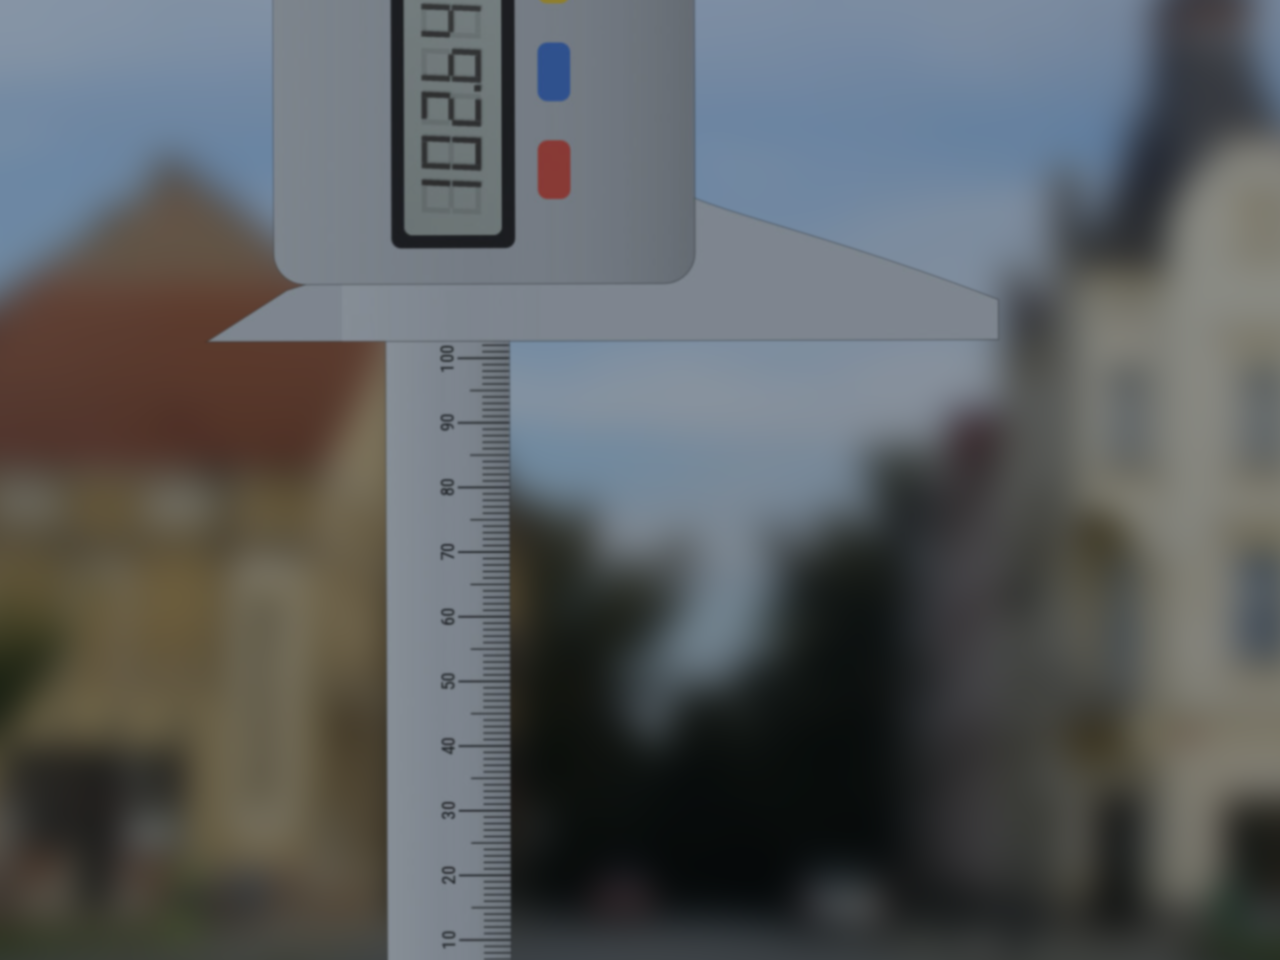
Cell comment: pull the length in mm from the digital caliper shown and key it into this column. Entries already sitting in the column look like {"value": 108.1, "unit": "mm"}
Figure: {"value": 102.64, "unit": "mm"}
